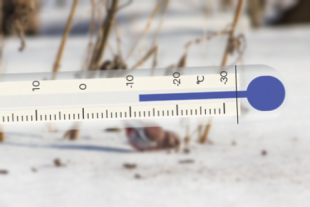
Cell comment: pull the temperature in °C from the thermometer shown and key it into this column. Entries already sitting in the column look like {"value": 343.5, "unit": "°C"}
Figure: {"value": -12, "unit": "°C"}
